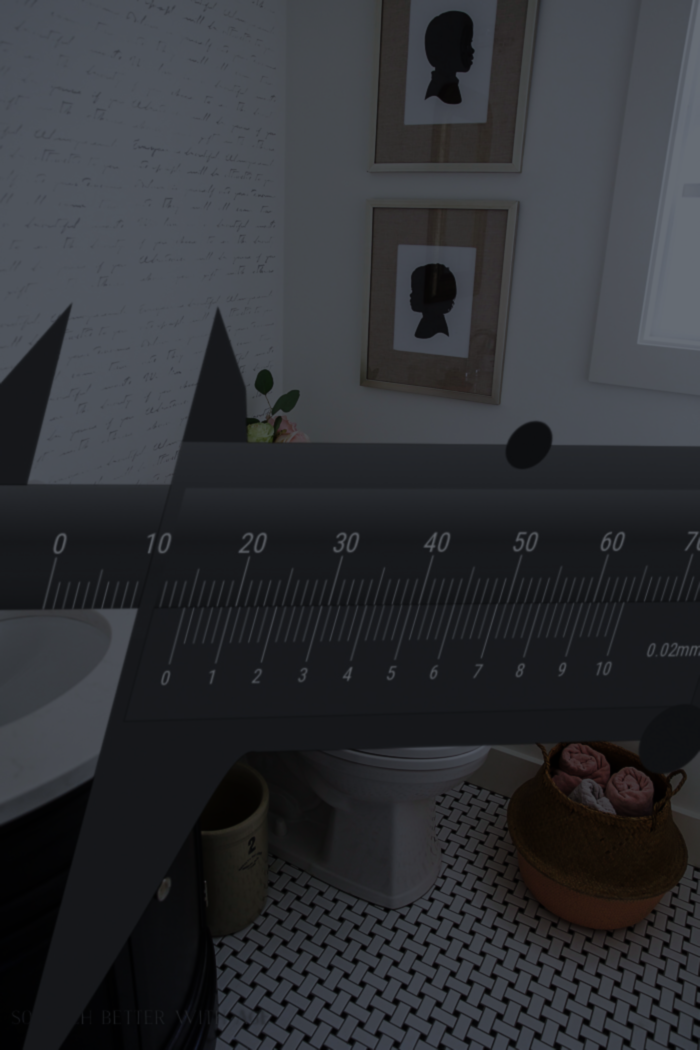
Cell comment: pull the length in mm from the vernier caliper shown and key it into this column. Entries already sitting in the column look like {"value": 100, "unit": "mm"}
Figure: {"value": 14.6, "unit": "mm"}
